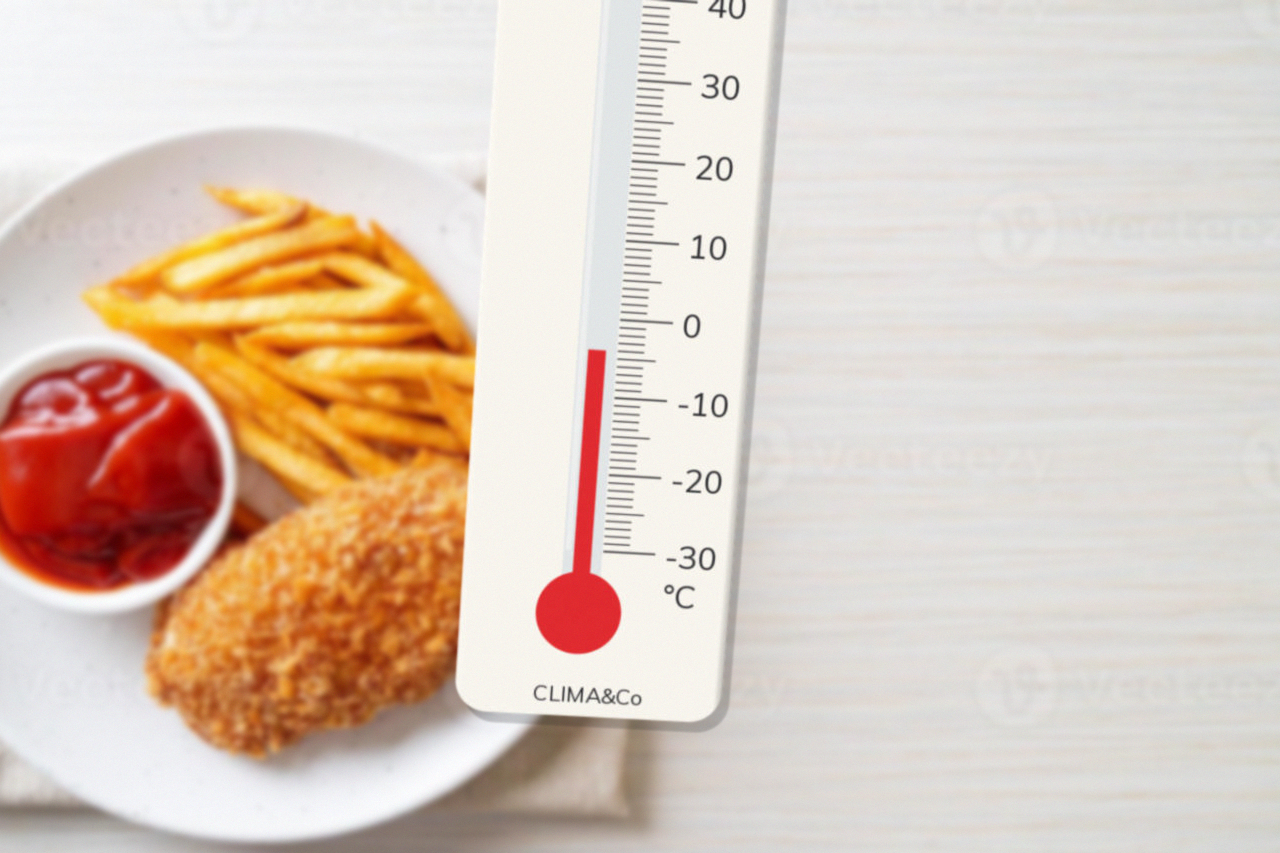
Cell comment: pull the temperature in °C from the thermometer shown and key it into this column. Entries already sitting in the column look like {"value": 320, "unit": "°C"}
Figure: {"value": -4, "unit": "°C"}
